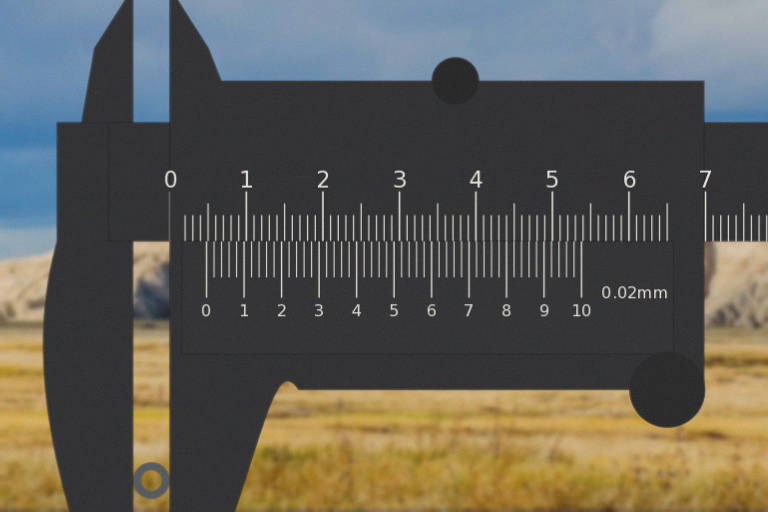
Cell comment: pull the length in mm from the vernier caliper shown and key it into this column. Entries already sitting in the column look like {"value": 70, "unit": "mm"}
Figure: {"value": 4.8, "unit": "mm"}
